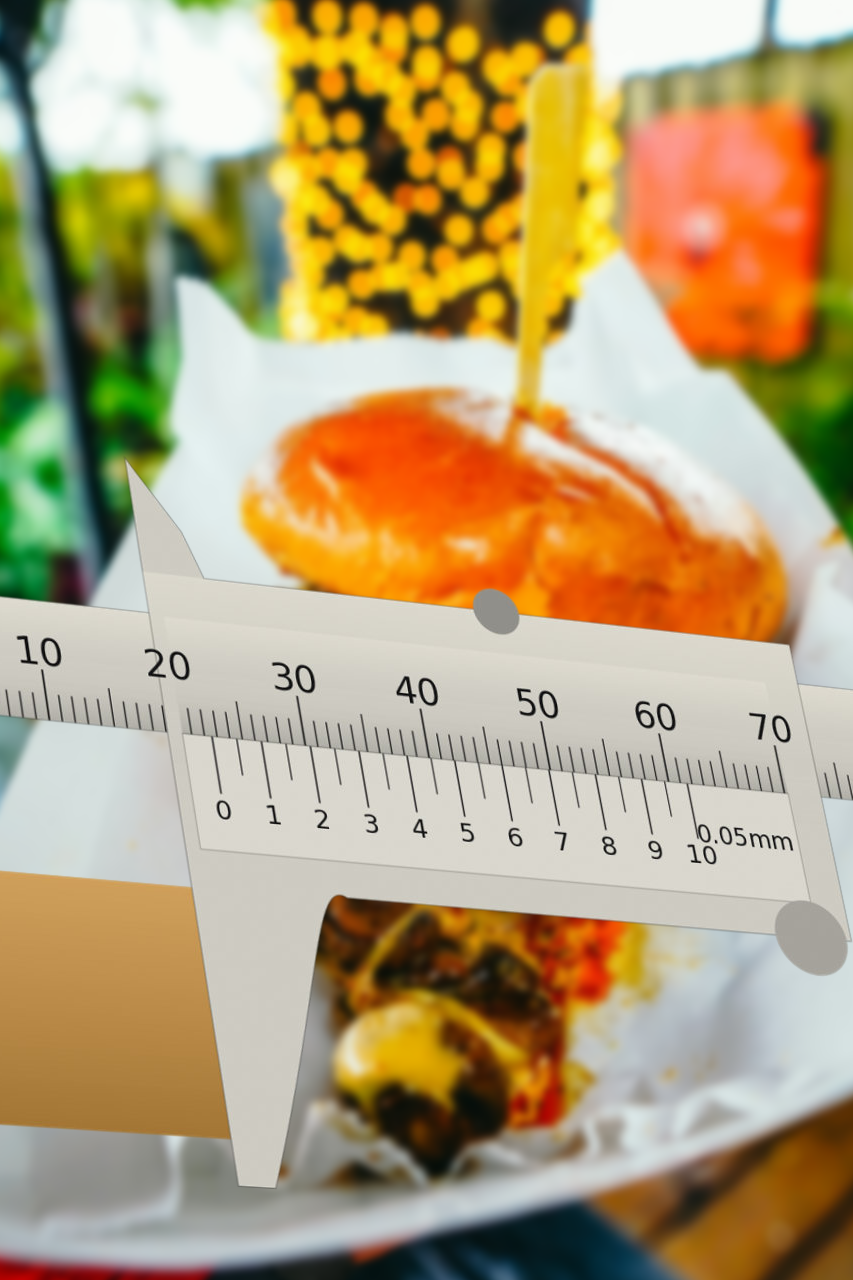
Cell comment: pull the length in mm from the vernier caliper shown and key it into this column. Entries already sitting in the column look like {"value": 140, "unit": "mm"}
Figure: {"value": 22.6, "unit": "mm"}
